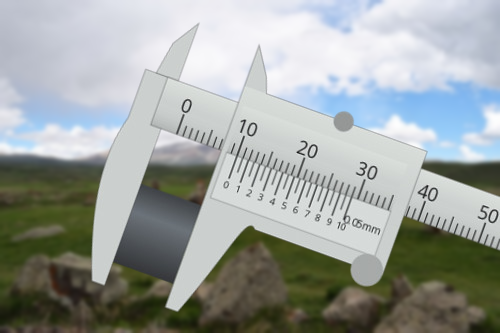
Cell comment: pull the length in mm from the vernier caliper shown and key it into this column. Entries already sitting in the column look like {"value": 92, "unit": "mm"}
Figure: {"value": 10.0, "unit": "mm"}
